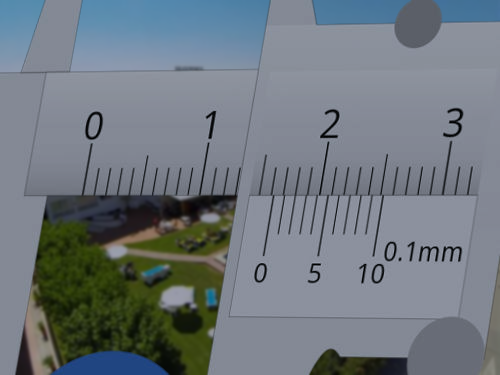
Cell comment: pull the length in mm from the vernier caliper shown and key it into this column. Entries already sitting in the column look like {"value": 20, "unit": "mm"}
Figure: {"value": 16.2, "unit": "mm"}
